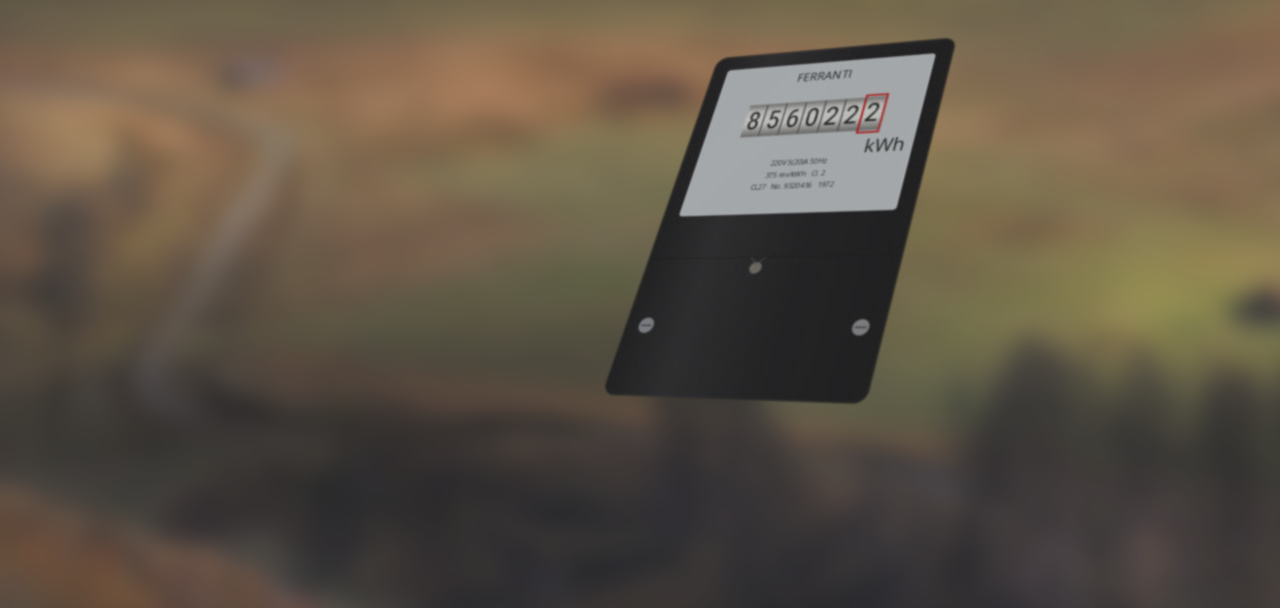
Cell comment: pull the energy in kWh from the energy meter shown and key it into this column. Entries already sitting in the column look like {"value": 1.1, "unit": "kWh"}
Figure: {"value": 856022.2, "unit": "kWh"}
